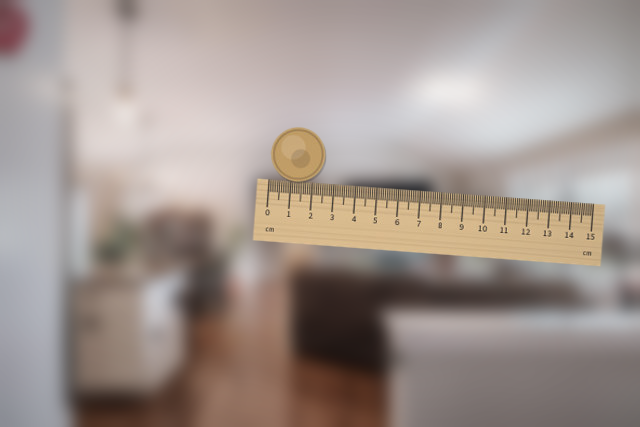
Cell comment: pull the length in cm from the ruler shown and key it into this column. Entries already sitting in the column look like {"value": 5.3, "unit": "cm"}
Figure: {"value": 2.5, "unit": "cm"}
